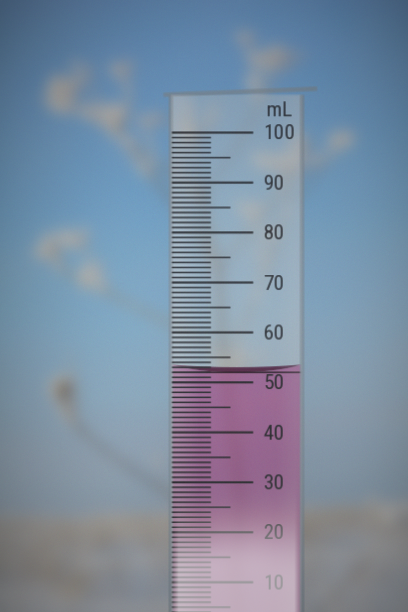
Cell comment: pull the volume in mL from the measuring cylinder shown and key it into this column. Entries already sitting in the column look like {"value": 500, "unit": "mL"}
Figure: {"value": 52, "unit": "mL"}
